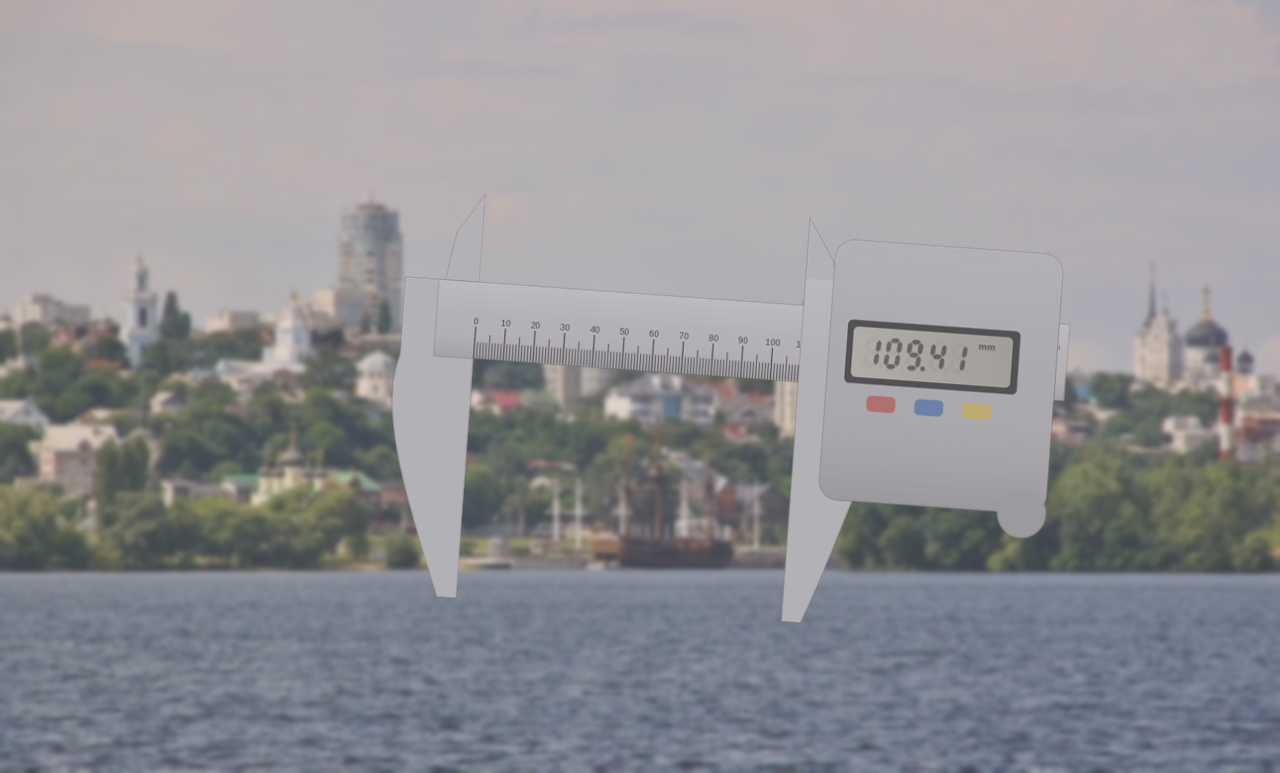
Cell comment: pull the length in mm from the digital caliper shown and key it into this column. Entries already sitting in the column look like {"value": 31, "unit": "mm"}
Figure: {"value": 109.41, "unit": "mm"}
